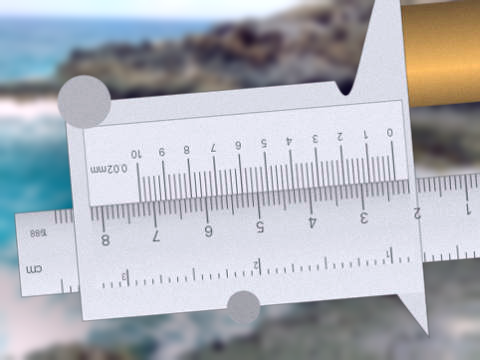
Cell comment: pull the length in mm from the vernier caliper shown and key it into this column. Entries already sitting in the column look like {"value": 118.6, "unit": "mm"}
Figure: {"value": 23.5, "unit": "mm"}
